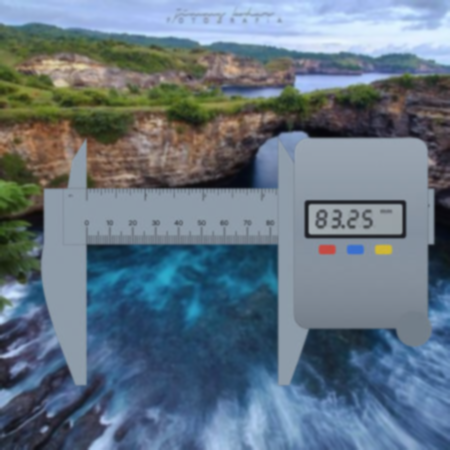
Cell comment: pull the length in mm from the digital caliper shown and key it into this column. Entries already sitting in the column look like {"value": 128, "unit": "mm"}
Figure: {"value": 83.25, "unit": "mm"}
